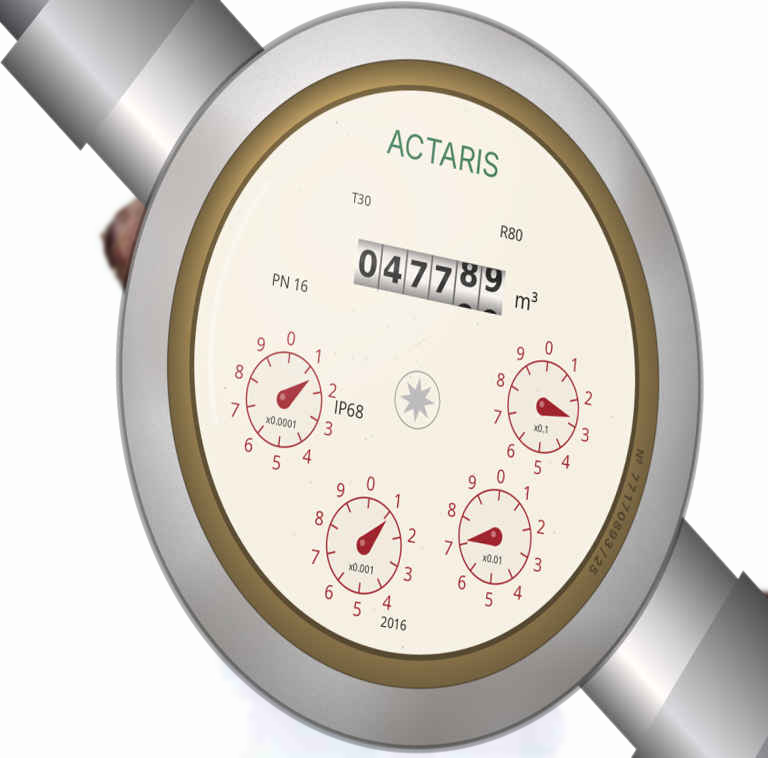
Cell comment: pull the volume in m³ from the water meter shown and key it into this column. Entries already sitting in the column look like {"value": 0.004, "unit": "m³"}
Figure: {"value": 47789.2711, "unit": "m³"}
